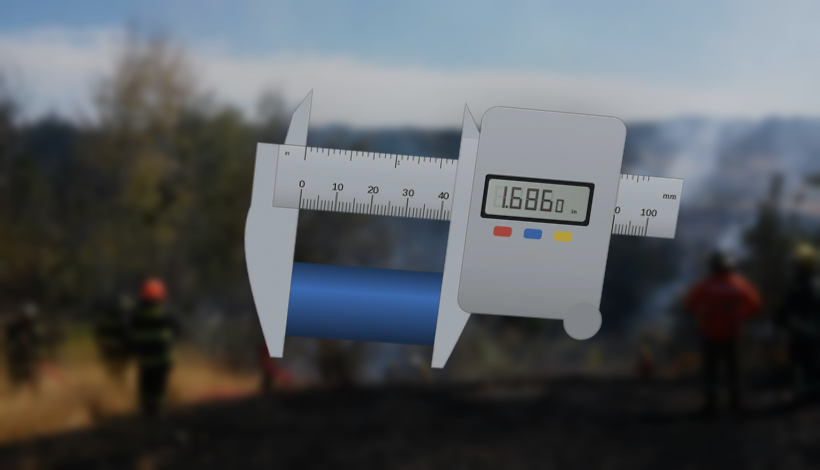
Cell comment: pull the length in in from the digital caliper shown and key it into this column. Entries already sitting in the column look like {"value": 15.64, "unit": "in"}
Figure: {"value": 1.6860, "unit": "in"}
